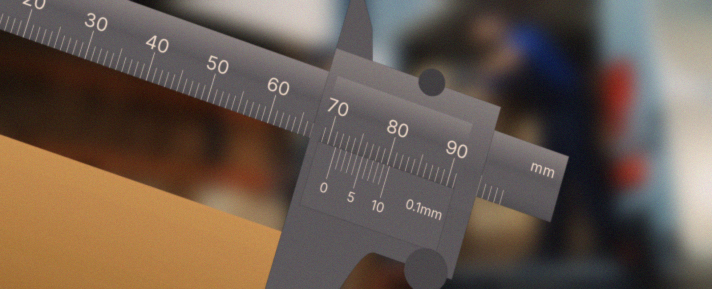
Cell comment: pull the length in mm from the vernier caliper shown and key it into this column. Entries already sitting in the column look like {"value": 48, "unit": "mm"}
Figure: {"value": 71.4, "unit": "mm"}
